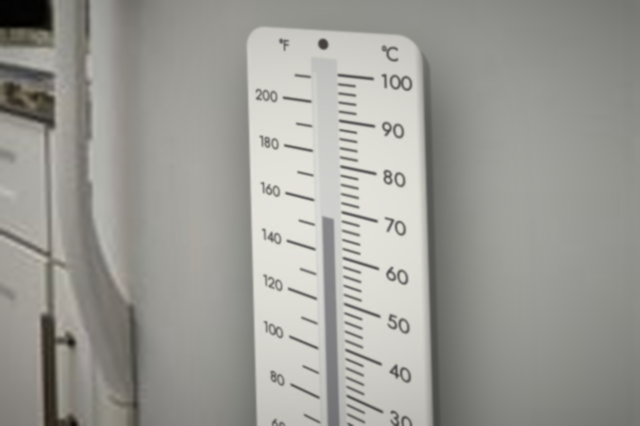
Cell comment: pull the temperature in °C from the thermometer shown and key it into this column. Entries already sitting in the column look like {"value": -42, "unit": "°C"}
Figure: {"value": 68, "unit": "°C"}
